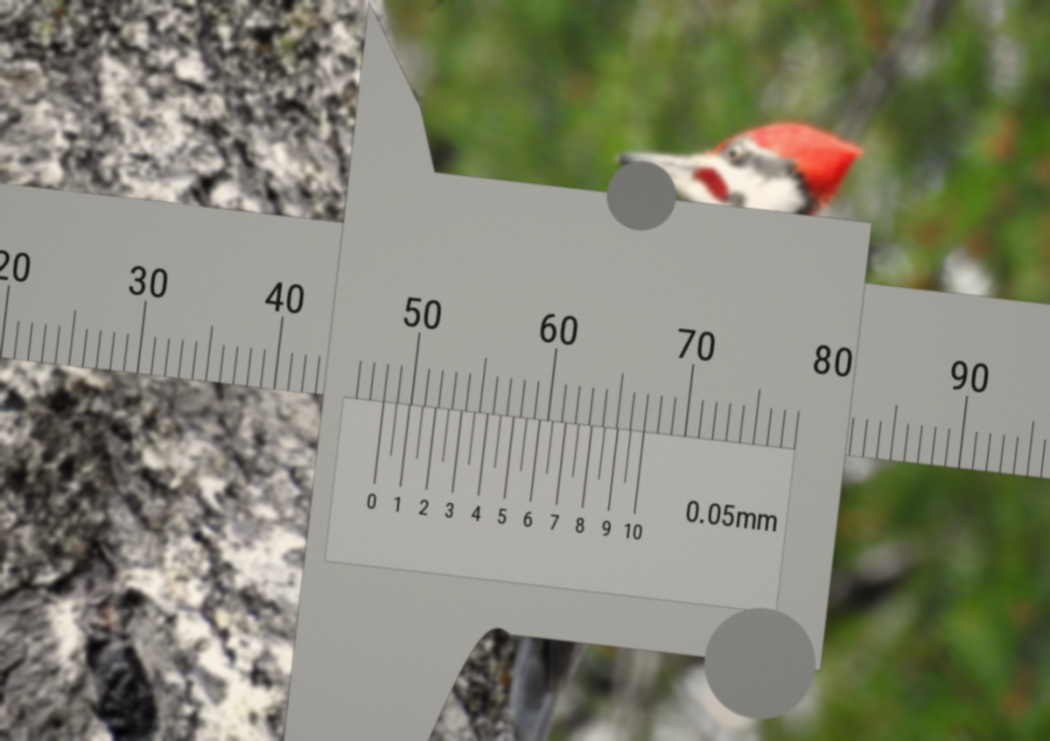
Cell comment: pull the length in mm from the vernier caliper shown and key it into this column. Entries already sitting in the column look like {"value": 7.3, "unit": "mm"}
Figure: {"value": 48.0, "unit": "mm"}
